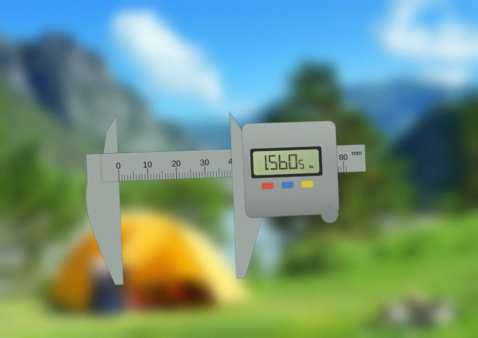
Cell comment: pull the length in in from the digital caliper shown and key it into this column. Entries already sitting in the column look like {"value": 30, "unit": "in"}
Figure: {"value": 1.5605, "unit": "in"}
